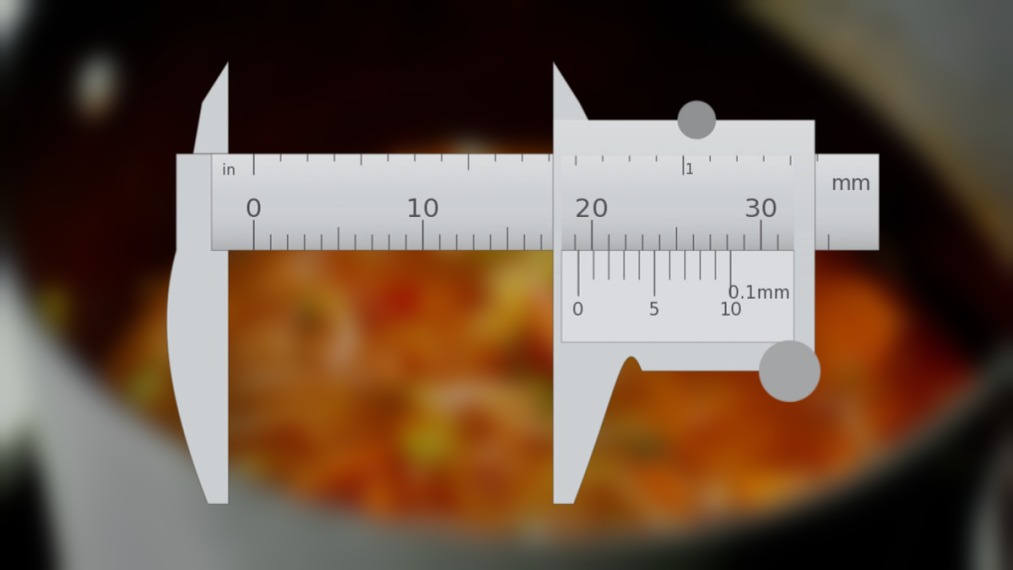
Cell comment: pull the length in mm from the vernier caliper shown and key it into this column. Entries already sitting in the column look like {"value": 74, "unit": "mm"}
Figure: {"value": 19.2, "unit": "mm"}
